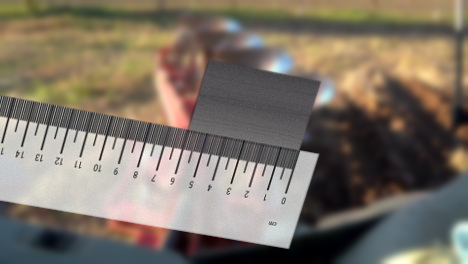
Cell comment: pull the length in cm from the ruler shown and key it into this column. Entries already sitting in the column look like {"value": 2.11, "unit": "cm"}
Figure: {"value": 6, "unit": "cm"}
